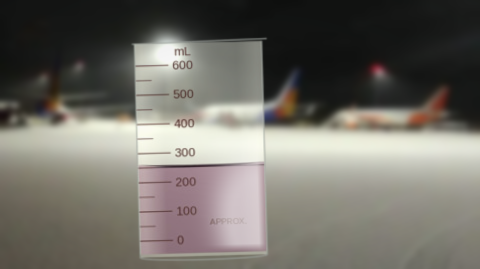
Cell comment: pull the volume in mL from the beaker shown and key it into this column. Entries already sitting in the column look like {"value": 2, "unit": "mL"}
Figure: {"value": 250, "unit": "mL"}
